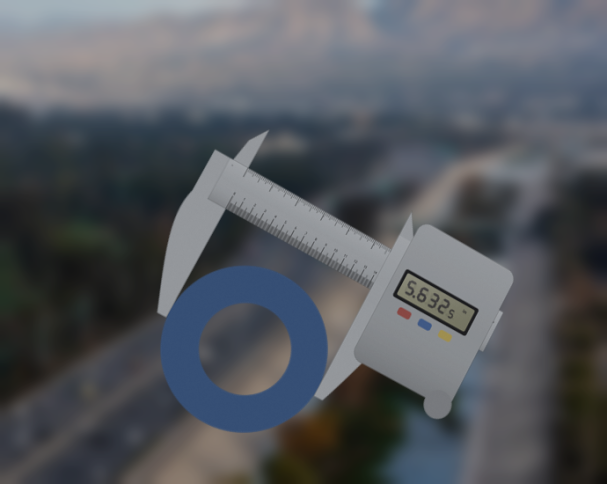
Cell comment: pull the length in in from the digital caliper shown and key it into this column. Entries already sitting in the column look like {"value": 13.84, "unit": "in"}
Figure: {"value": 5.6325, "unit": "in"}
